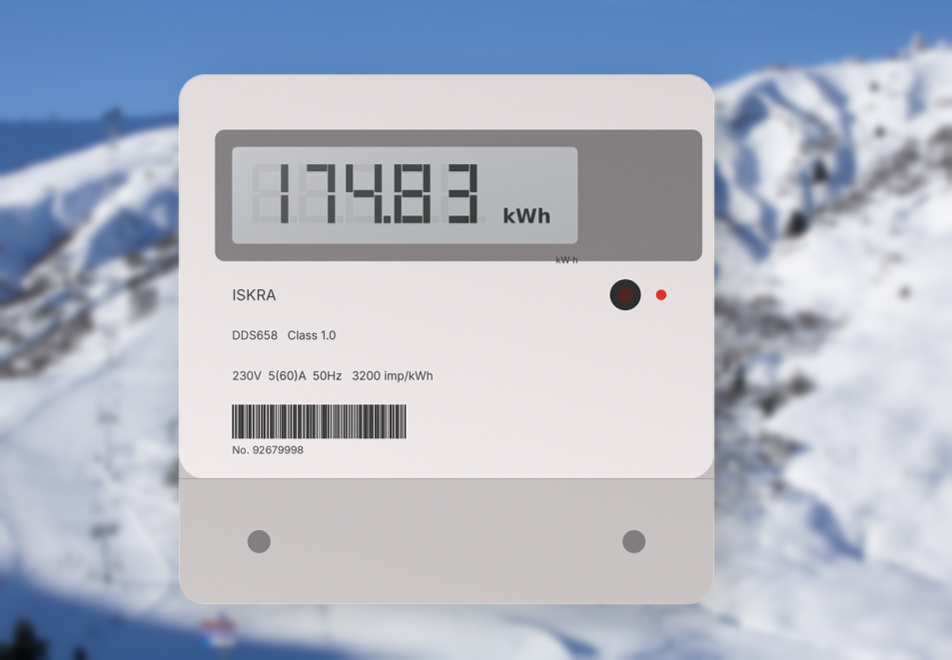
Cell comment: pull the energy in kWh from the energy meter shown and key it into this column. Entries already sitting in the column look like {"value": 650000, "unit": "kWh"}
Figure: {"value": 174.83, "unit": "kWh"}
